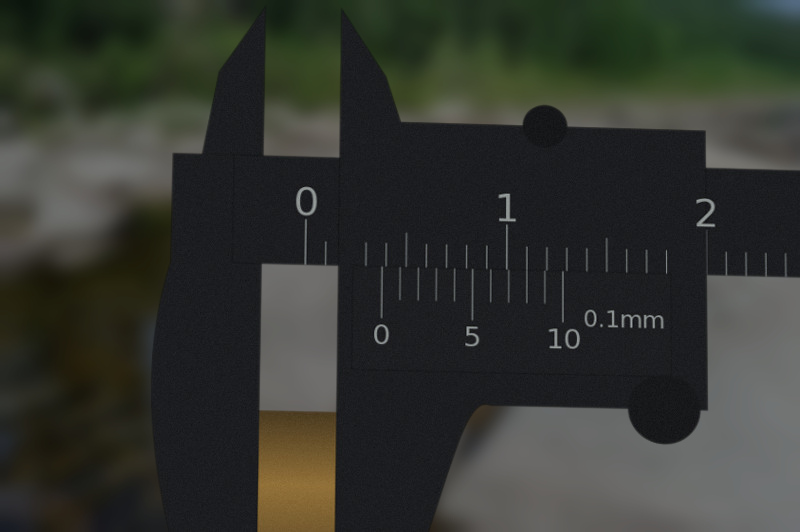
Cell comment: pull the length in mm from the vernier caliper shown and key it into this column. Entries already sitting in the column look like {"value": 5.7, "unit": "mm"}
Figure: {"value": 3.8, "unit": "mm"}
